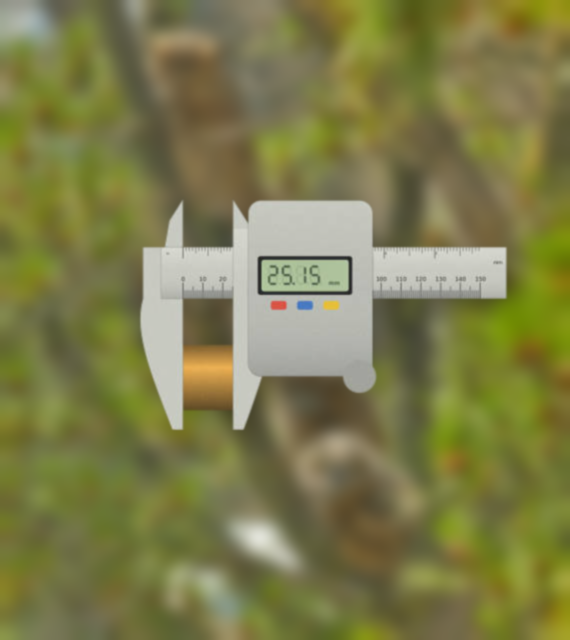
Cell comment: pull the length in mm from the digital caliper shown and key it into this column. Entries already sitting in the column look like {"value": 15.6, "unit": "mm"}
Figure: {"value": 25.15, "unit": "mm"}
